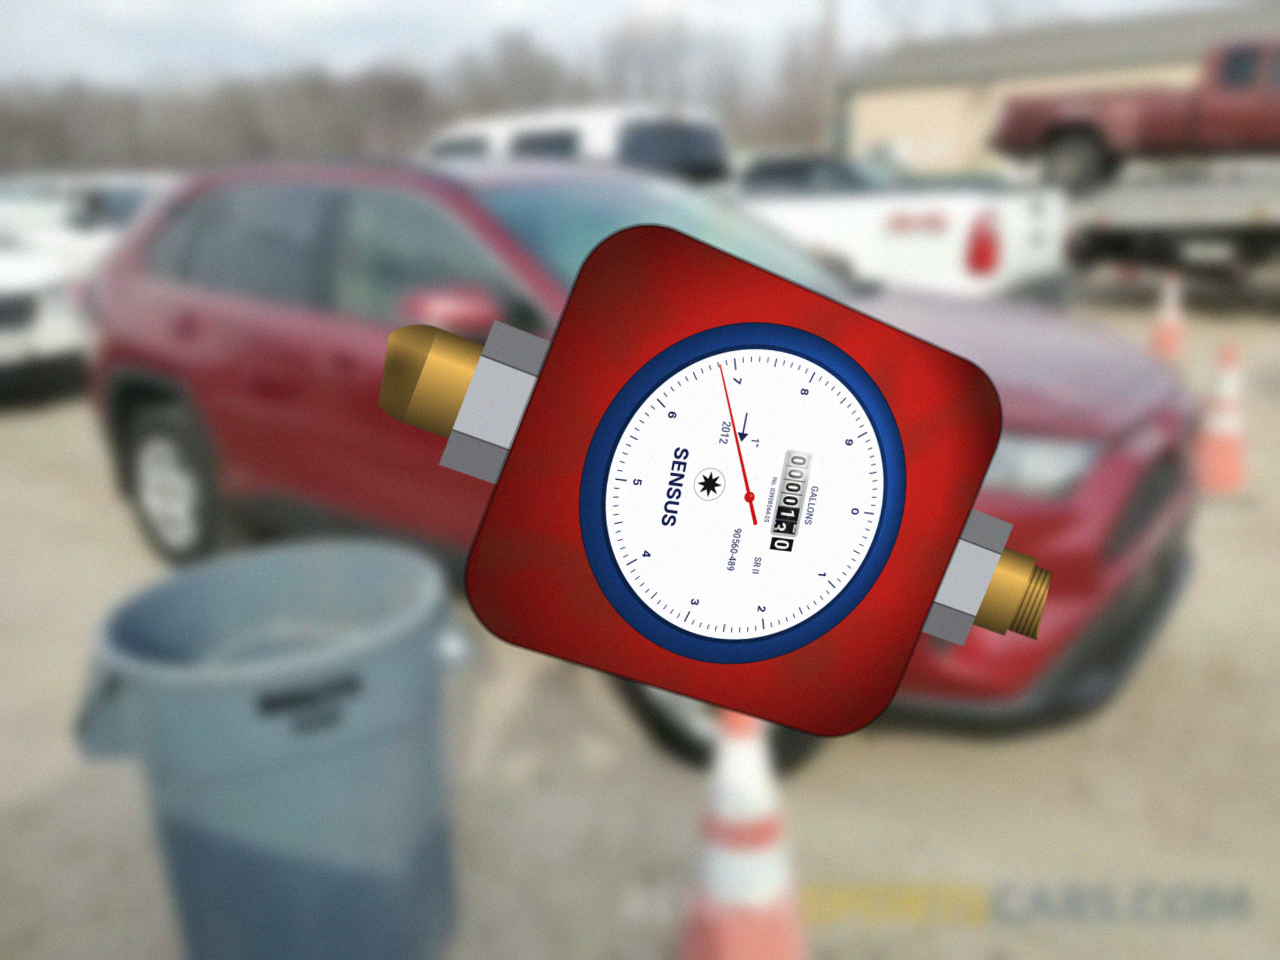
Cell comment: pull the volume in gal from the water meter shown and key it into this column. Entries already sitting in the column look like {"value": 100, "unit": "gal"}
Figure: {"value": 126.8, "unit": "gal"}
